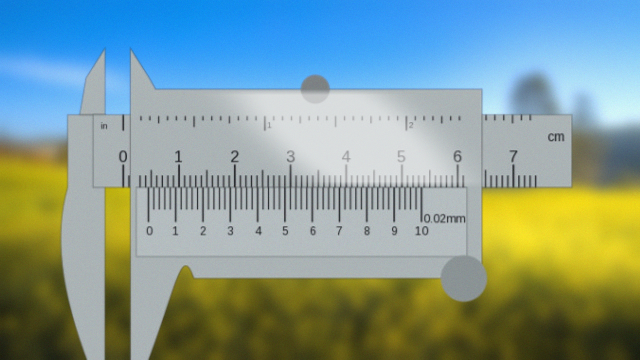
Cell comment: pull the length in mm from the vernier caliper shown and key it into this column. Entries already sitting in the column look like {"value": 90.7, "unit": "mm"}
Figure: {"value": 4.5, "unit": "mm"}
